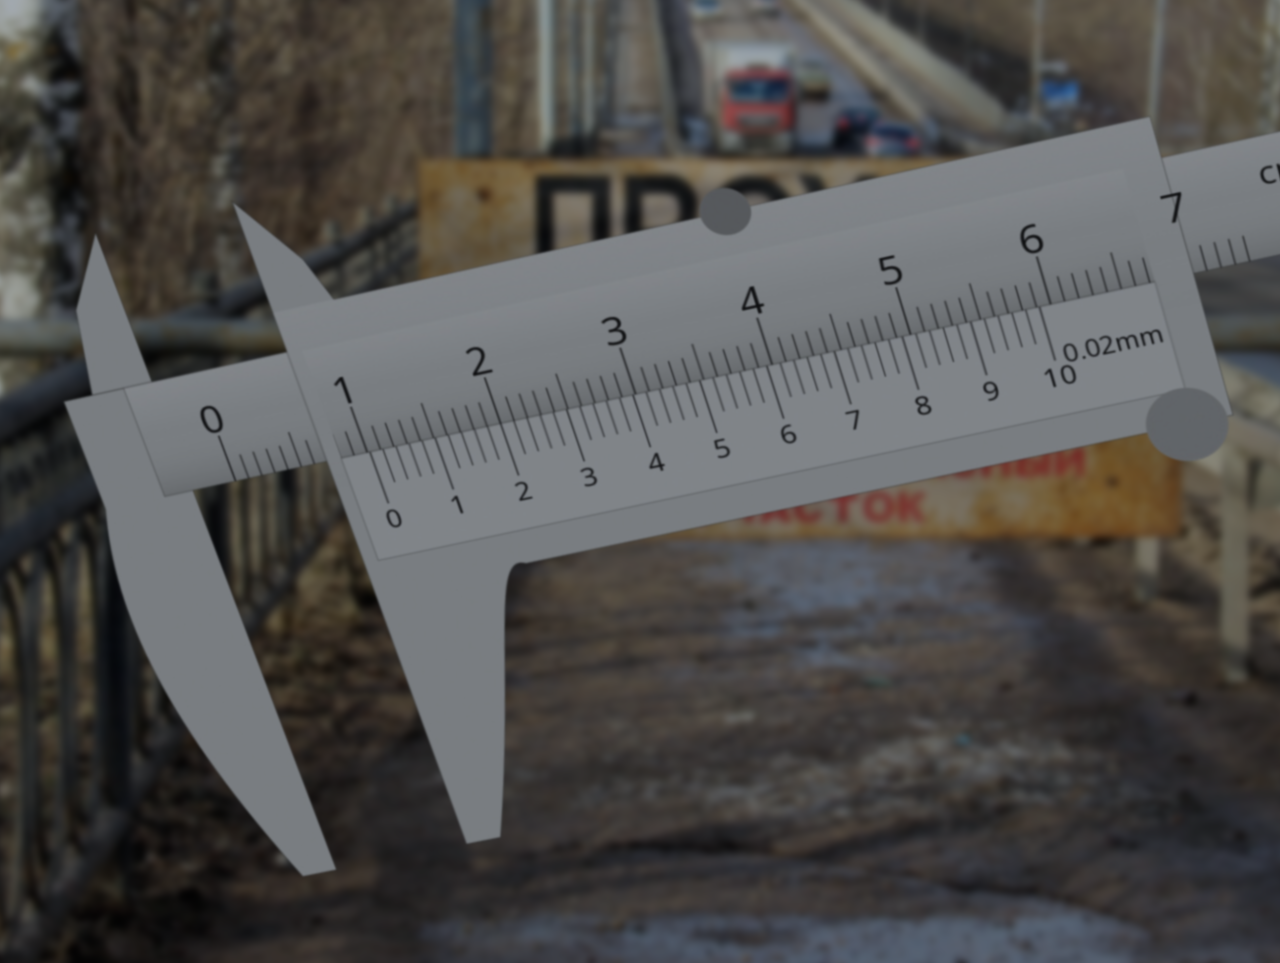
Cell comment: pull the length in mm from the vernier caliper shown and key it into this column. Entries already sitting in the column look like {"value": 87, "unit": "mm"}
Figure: {"value": 10.2, "unit": "mm"}
